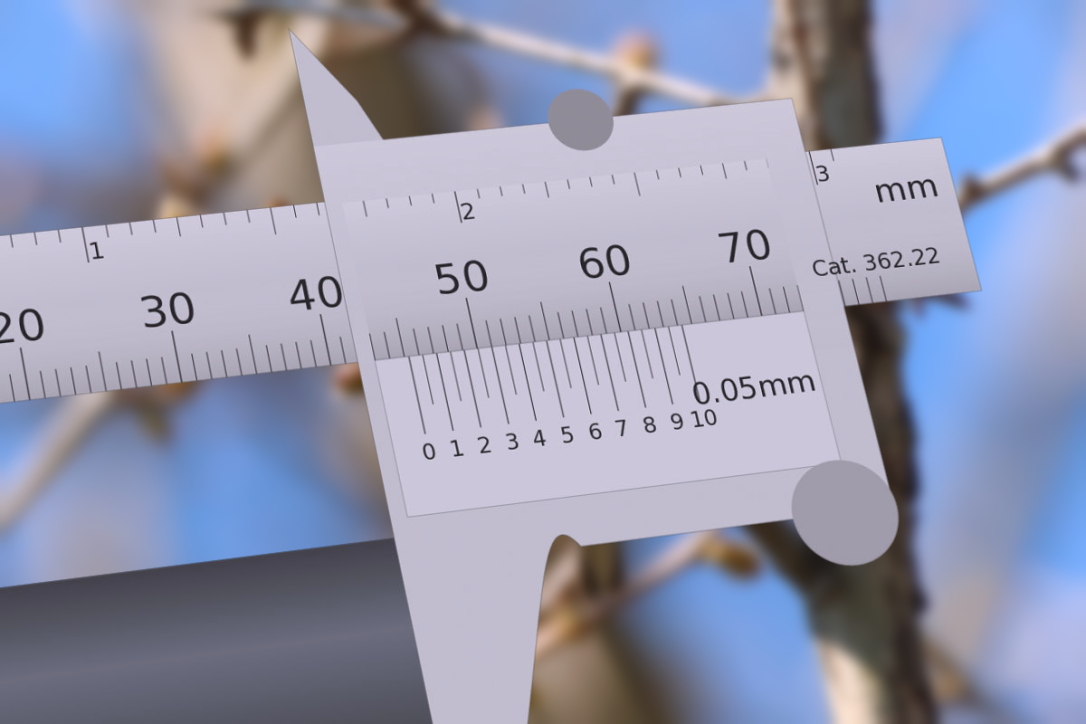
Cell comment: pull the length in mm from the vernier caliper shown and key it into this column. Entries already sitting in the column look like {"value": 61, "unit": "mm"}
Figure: {"value": 45.3, "unit": "mm"}
